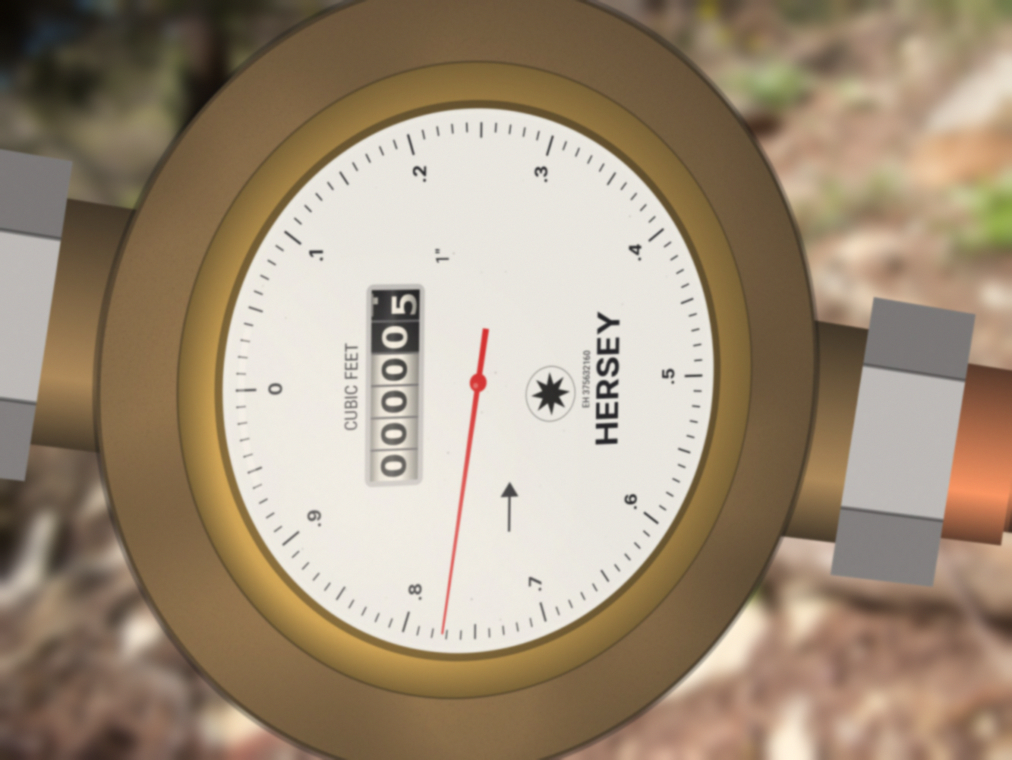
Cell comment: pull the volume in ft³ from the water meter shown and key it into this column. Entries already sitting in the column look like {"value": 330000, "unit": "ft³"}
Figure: {"value": 4.77, "unit": "ft³"}
